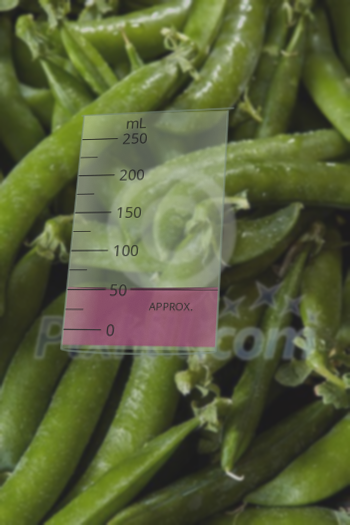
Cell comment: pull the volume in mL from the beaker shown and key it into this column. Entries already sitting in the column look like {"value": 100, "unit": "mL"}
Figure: {"value": 50, "unit": "mL"}
